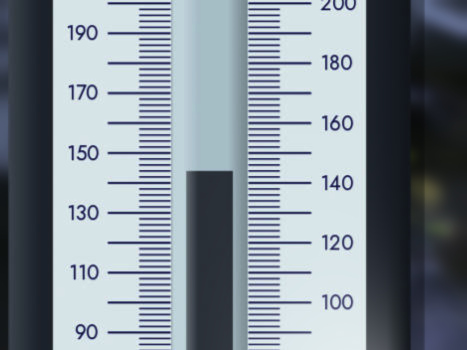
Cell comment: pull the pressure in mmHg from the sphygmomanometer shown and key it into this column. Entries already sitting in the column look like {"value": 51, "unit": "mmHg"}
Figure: {"value": 144, "unit": "mmHg"}
